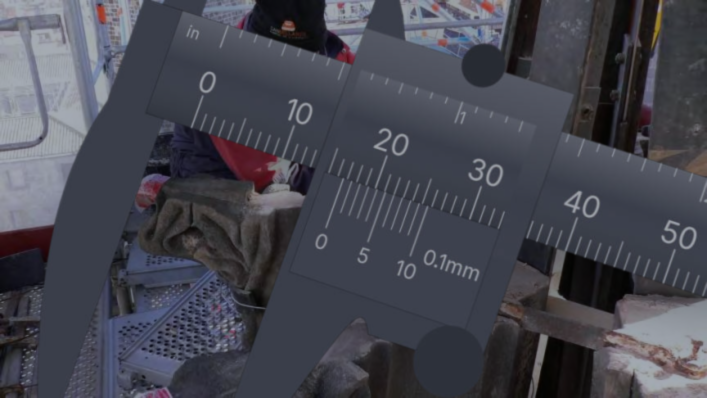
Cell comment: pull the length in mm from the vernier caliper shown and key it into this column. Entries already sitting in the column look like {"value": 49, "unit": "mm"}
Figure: {"value": 16.6, "unit": "mm"}
